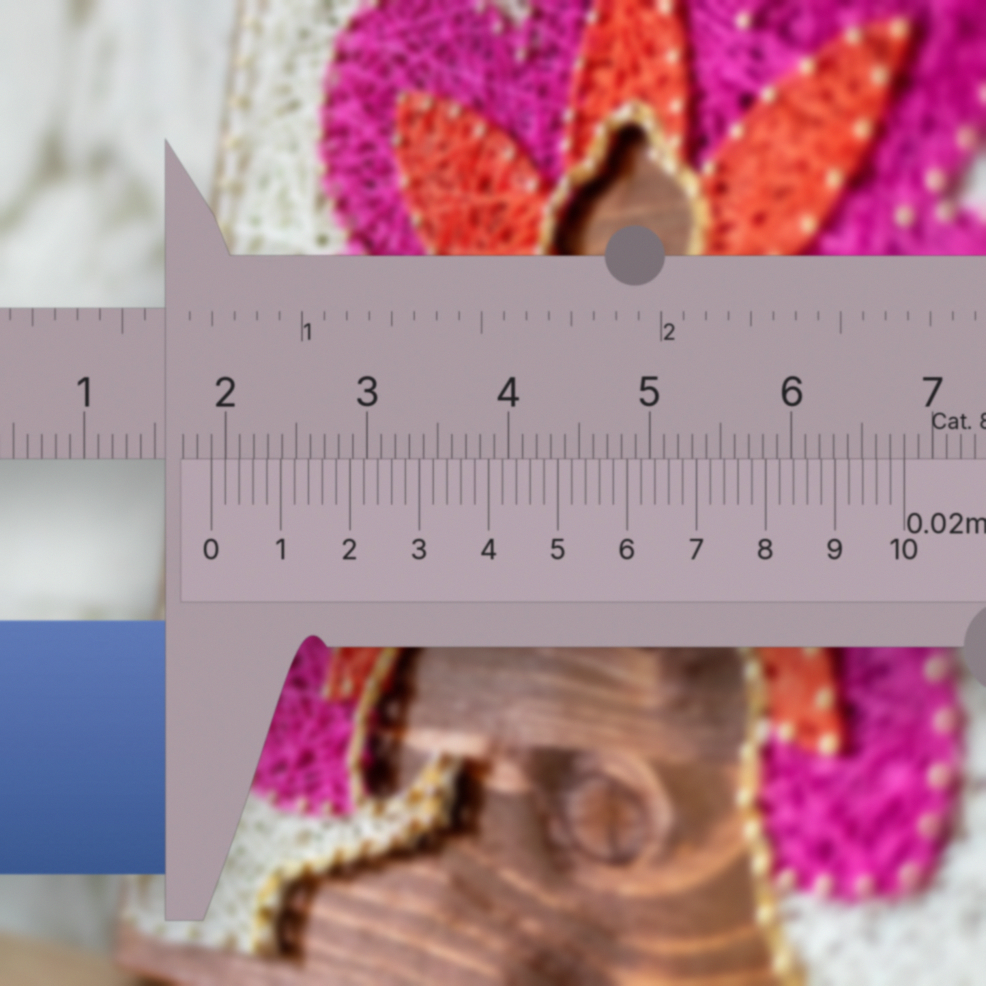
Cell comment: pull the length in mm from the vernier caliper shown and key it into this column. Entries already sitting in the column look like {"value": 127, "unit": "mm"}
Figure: {"value": 19.0, "unit": "mm"}
